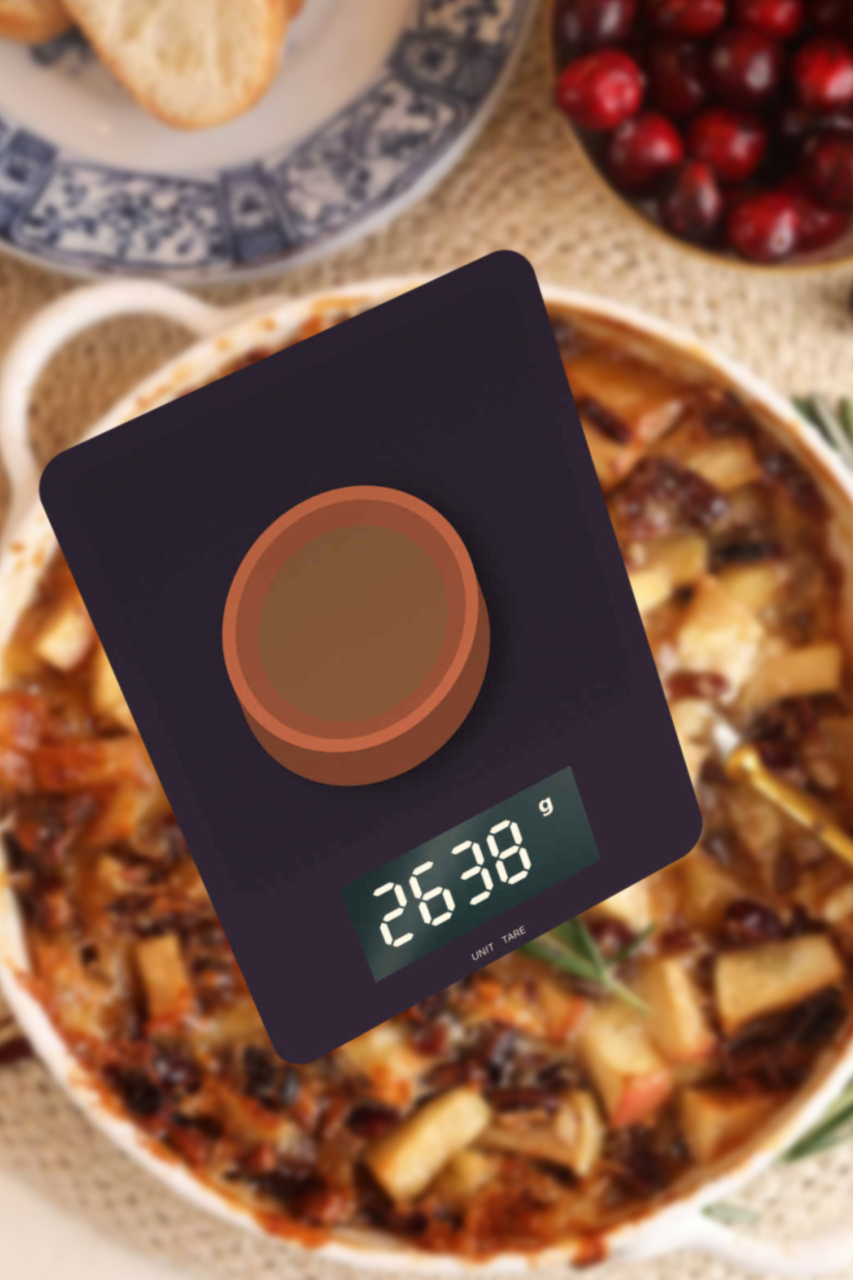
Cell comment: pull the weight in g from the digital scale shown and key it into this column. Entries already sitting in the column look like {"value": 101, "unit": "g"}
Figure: {"value": 2638, "unit": "g"}
